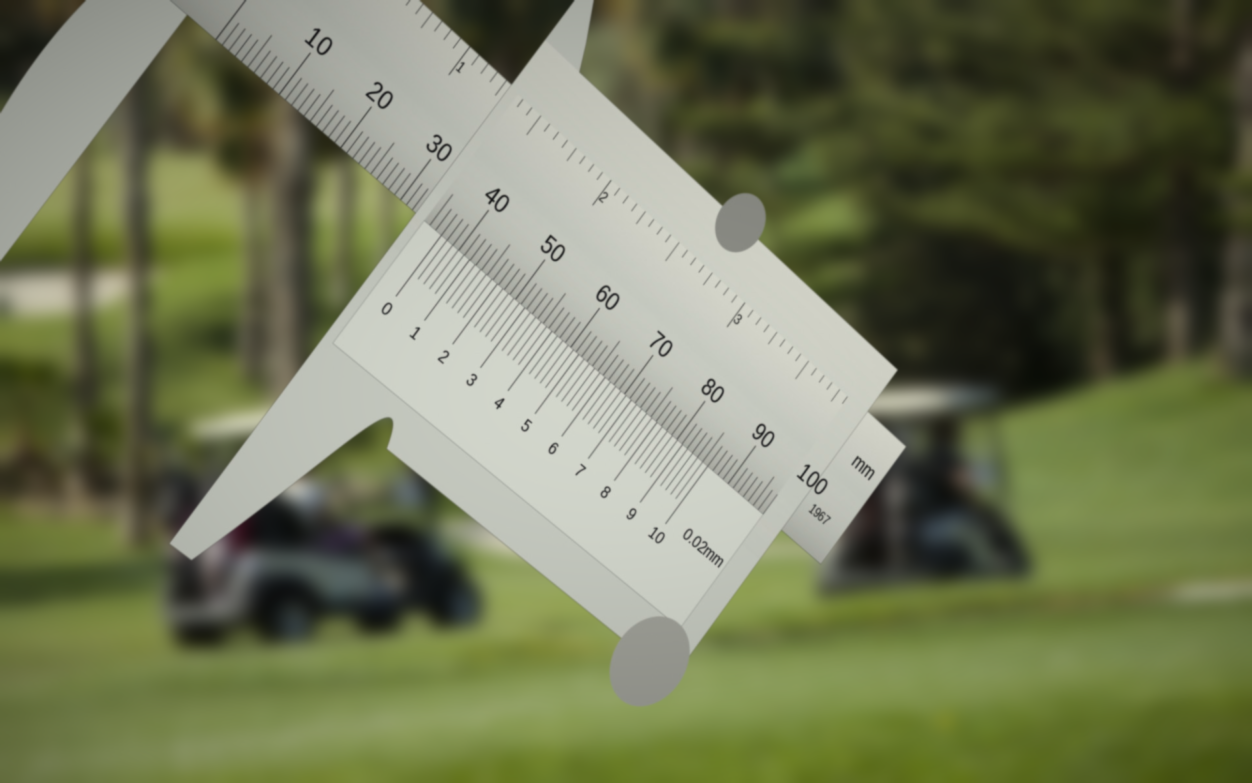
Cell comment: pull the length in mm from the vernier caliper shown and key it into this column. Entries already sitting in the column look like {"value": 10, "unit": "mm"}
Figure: {"value": 37.0, "unit": "mm"}
